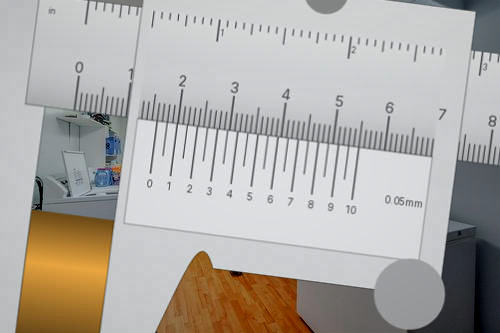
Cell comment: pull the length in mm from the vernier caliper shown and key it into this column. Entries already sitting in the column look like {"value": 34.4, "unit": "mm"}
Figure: {"value": 16.0, "unit": "mm"}
